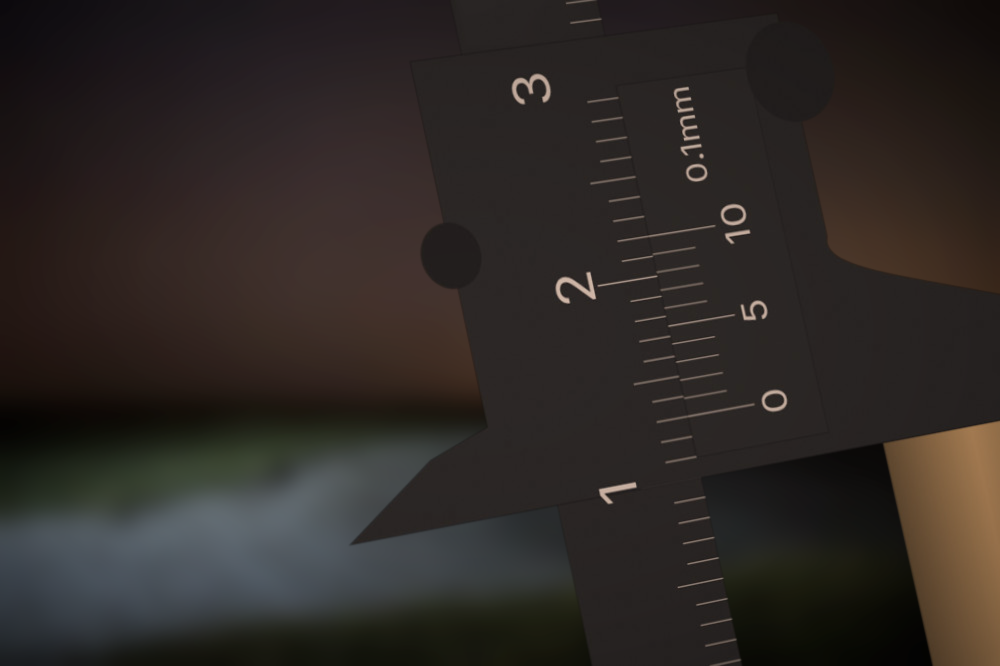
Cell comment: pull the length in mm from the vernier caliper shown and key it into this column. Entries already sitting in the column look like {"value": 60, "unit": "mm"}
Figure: {"value": 13.0, "unit": "mm"}
